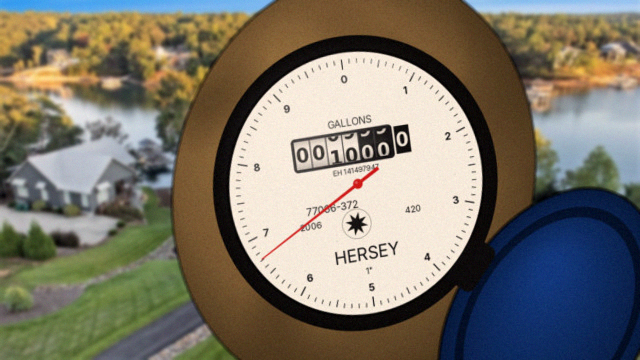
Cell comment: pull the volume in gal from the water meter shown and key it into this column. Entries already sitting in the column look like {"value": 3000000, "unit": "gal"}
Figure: {"value": 9996.7, "unit": "gal"}
